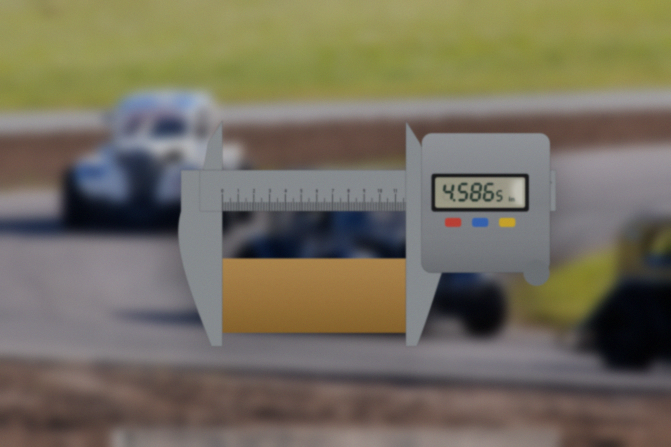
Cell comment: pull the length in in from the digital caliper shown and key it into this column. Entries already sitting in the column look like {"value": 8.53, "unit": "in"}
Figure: {"value": 4.5865, "unit": "in"}
